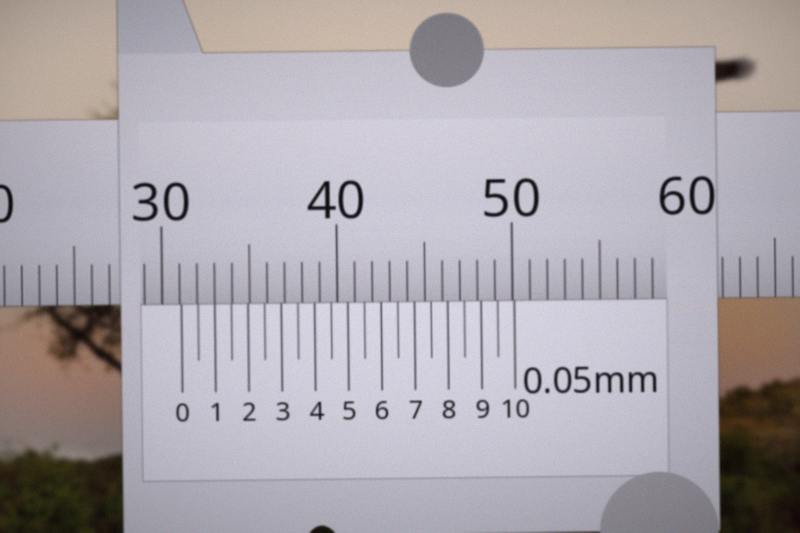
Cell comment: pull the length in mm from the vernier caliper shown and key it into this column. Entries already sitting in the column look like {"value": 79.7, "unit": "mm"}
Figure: {"value": 31.1, "unit": "mm"}
